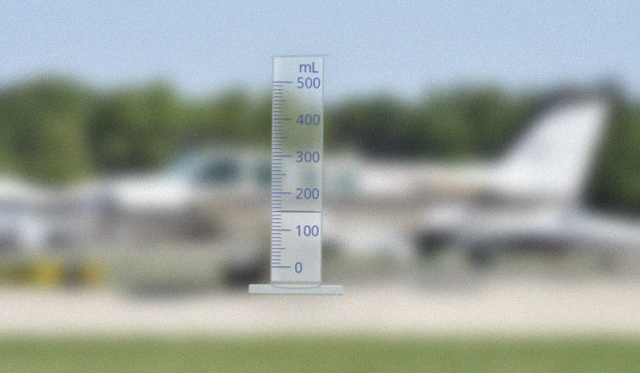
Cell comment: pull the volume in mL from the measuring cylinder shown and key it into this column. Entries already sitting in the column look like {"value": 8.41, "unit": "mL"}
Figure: {"value": 150, "unit": "mL"}
